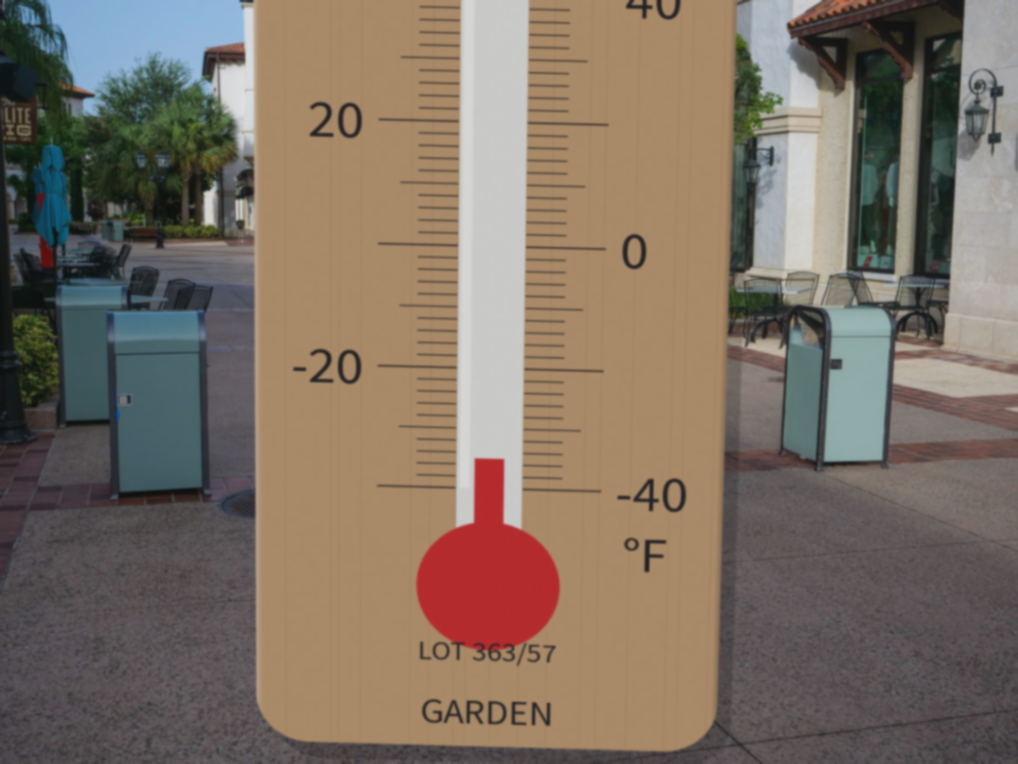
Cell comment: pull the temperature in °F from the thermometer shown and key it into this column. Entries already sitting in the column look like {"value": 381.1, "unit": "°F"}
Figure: {"value": -35, "unit": "°F"}
